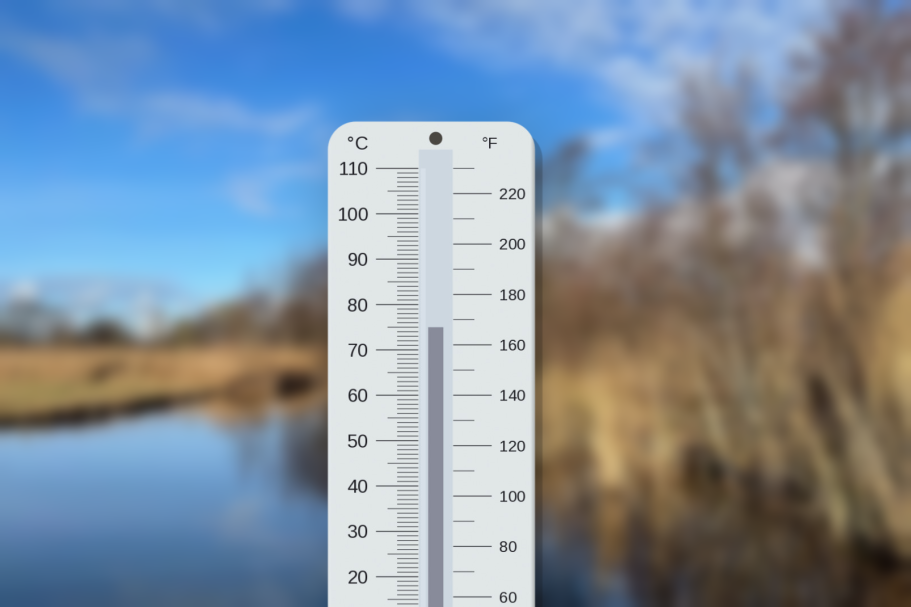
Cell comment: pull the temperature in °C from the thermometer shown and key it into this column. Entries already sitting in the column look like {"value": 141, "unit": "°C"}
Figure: {"value": 75, "unit": "°C"}
